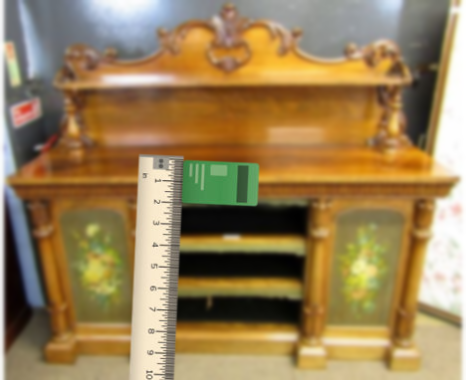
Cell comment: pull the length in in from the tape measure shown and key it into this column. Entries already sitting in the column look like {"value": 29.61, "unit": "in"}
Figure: {"value": 2, "unit": "in"}
